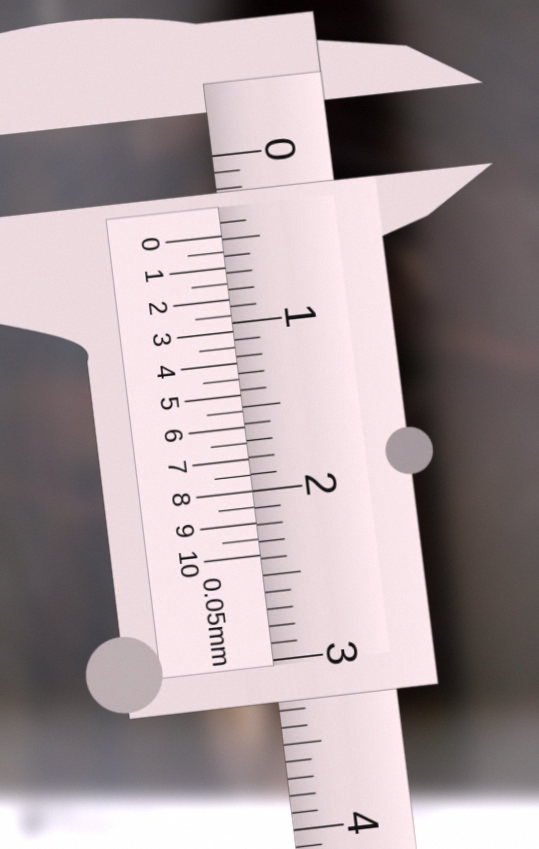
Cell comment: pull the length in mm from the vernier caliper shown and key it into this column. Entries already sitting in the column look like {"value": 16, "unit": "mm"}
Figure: {"value": 4.8, "unit": "mm"}
